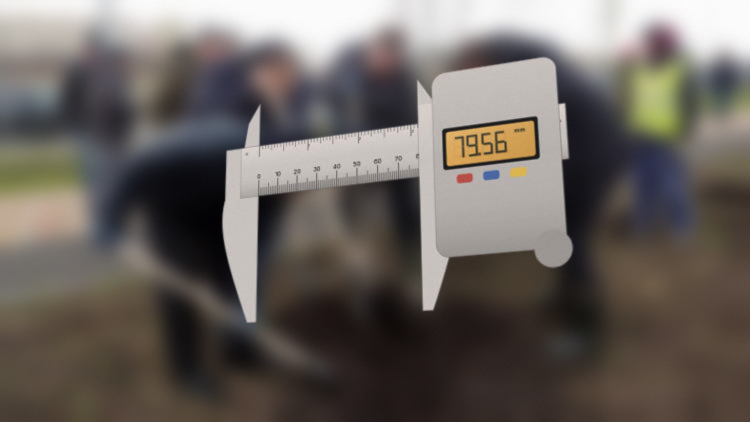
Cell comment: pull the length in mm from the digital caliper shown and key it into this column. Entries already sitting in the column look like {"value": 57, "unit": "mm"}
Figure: {"value": 79.56, "unit": "mm"}
